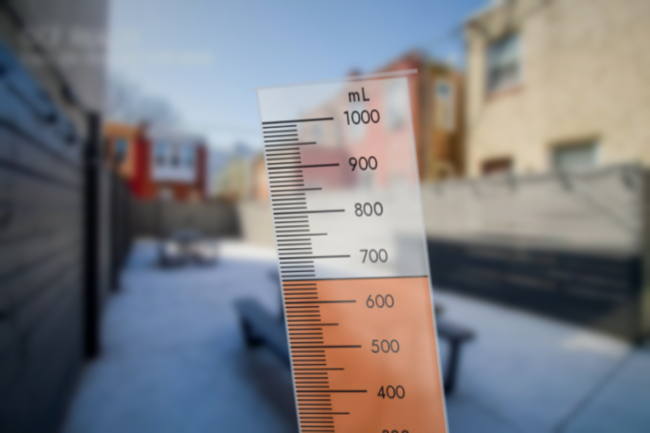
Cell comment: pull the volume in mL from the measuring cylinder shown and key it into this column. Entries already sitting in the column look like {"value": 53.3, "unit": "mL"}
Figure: {"value": 650, "unit": "mL"}
